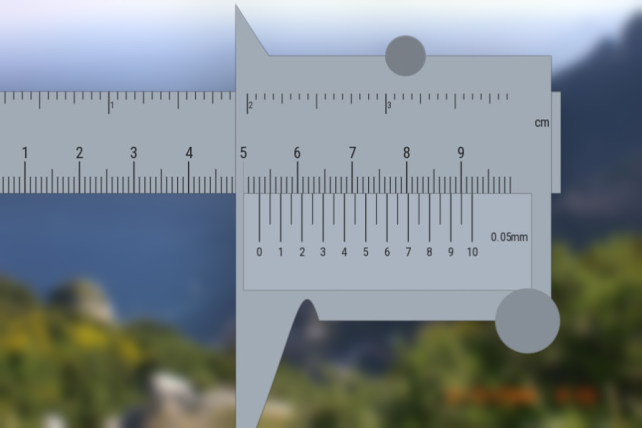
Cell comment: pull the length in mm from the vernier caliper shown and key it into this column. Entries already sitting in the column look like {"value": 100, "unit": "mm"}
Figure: {"value": 53.0, "unit": "mm"}
